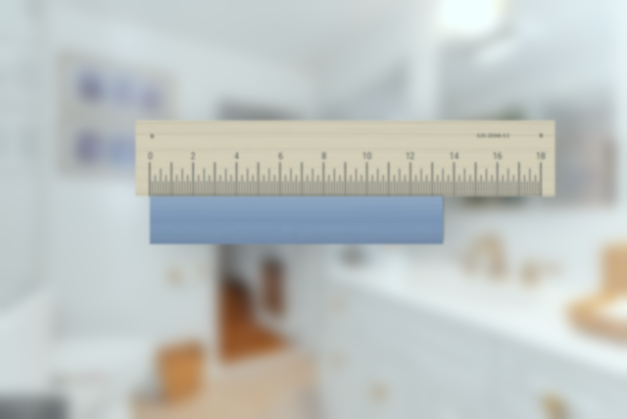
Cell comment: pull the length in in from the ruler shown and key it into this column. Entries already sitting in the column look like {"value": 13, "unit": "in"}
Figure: {"value": 13.5, "unit": "in"}
